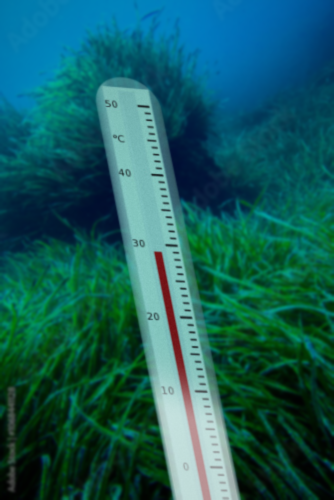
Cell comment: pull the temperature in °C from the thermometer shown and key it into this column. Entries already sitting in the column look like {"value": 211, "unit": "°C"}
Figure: {"value": 29, "unit": "°C"}
